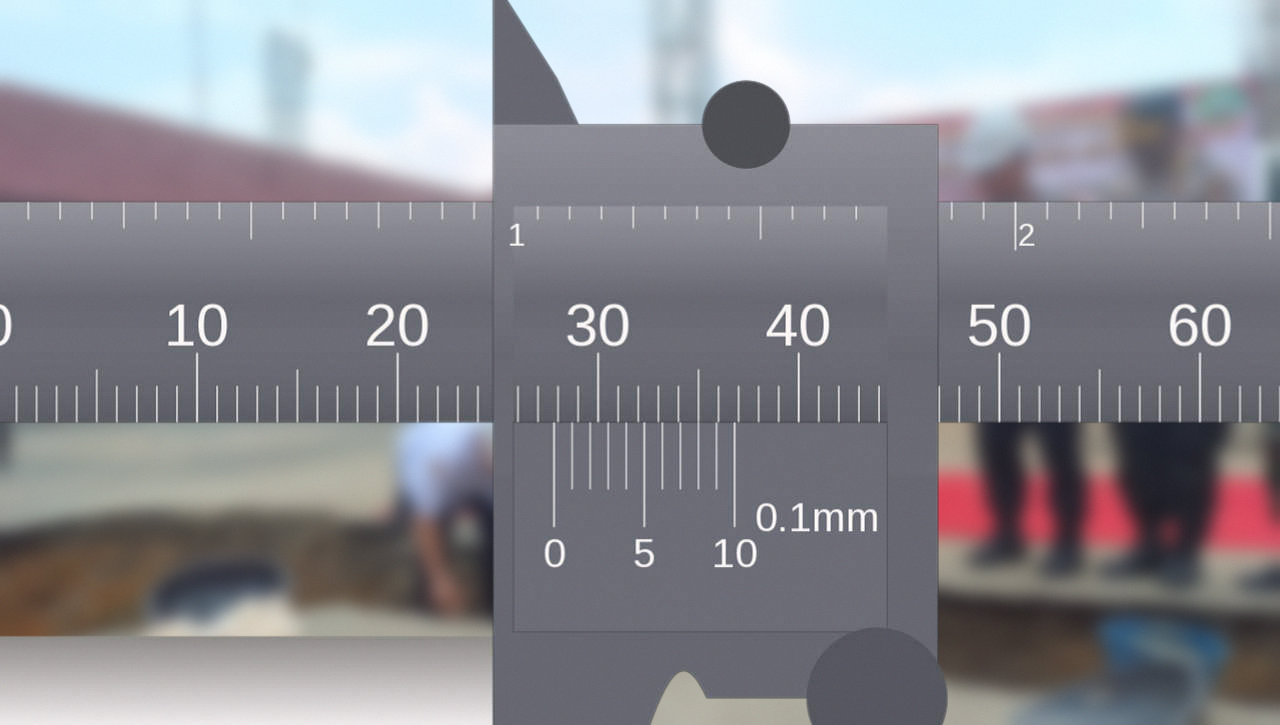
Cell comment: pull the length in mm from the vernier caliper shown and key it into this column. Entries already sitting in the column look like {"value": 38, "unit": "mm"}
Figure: {"value": 27.8, "unit": "mm"}
